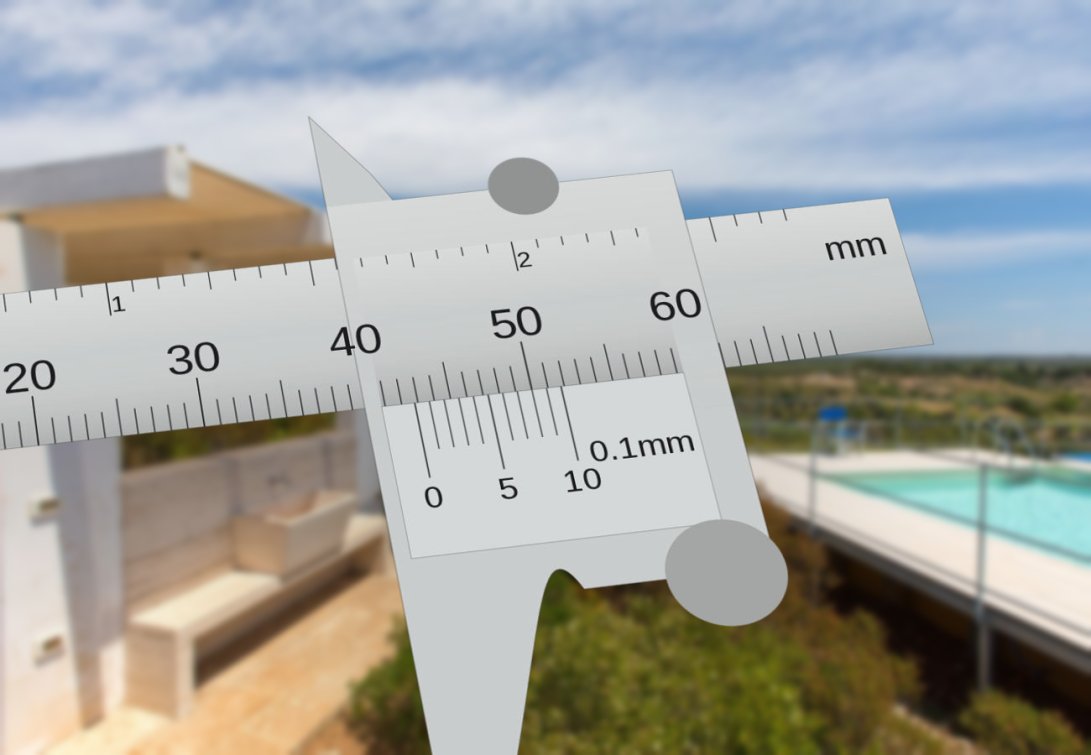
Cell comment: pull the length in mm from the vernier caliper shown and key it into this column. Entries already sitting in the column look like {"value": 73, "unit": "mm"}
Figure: {"value": 42.8, "unit": "mm"}
